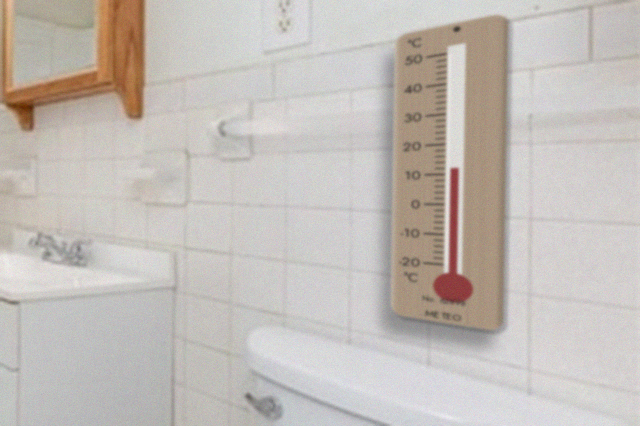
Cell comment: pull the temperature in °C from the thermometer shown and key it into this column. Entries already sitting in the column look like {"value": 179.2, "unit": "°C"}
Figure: {"value": 12, "unit": "°C"}
